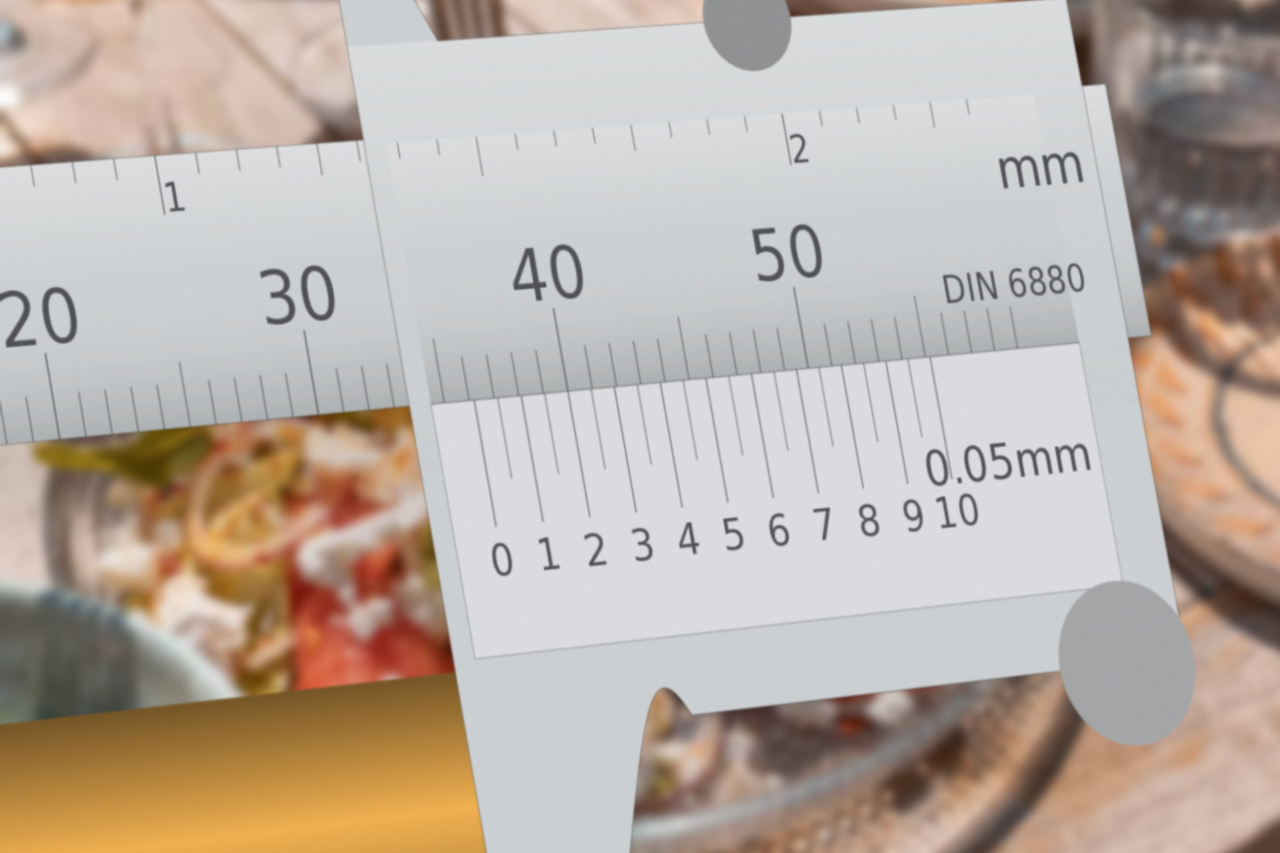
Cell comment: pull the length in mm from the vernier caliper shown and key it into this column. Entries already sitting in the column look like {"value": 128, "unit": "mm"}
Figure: {"value": 36.2, "unit": "mm"}
